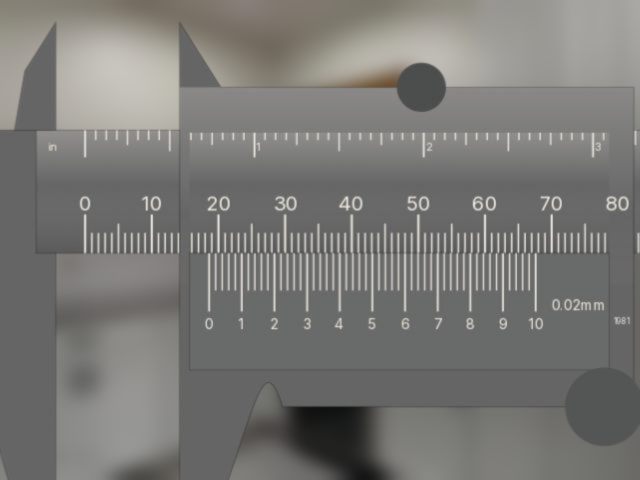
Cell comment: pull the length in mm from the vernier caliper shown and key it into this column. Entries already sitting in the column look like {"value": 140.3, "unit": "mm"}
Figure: {"value": 18.6, "unit": "mm"}
